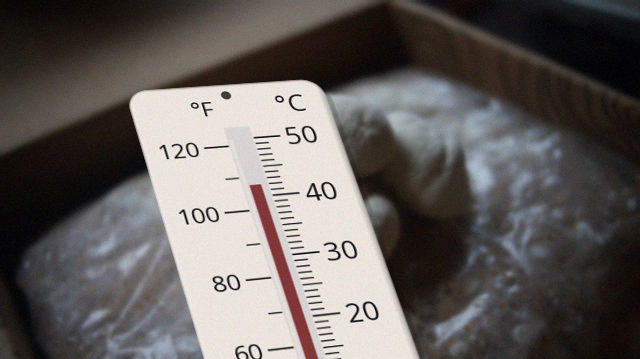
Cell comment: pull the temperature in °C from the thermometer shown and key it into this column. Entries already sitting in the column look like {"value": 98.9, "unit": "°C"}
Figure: {"value": 42, "unit": "°C"}
